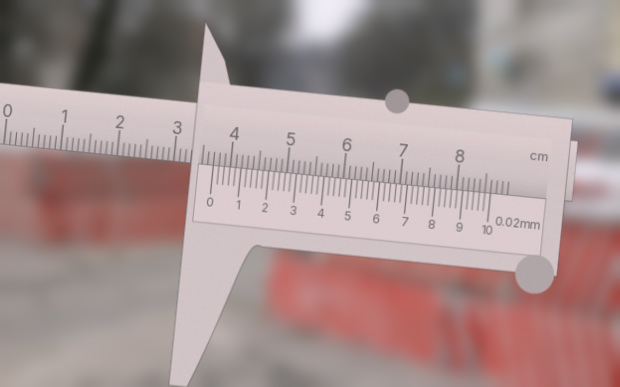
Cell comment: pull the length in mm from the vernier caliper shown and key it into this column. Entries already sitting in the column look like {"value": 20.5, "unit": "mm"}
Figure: {"value": 37.0, "unit": "mm"}
